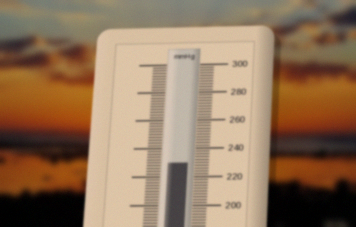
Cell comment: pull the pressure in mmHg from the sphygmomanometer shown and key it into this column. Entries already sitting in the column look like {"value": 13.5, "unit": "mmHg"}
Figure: {"value": 230, "unit": "mmHg"}
